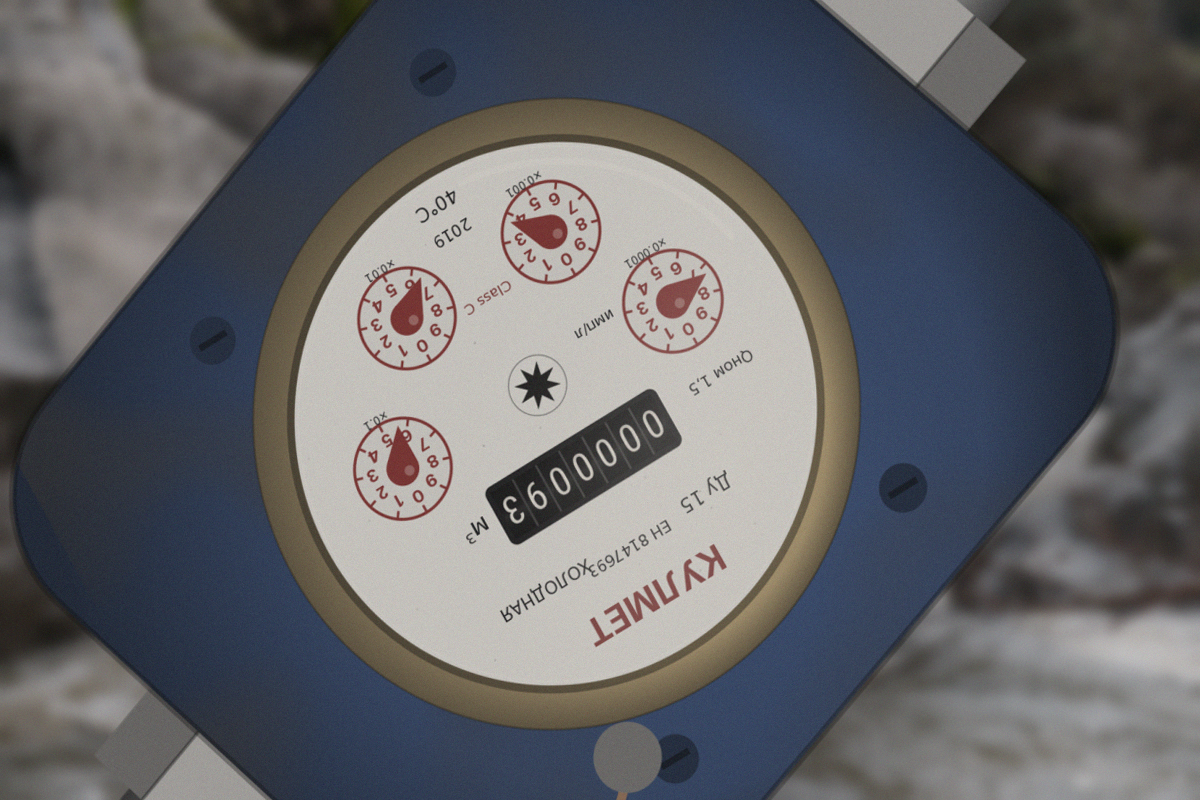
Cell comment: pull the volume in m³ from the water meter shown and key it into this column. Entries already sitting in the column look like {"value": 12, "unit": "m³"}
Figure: {"value": 93.5637, "unit": "m³"}
